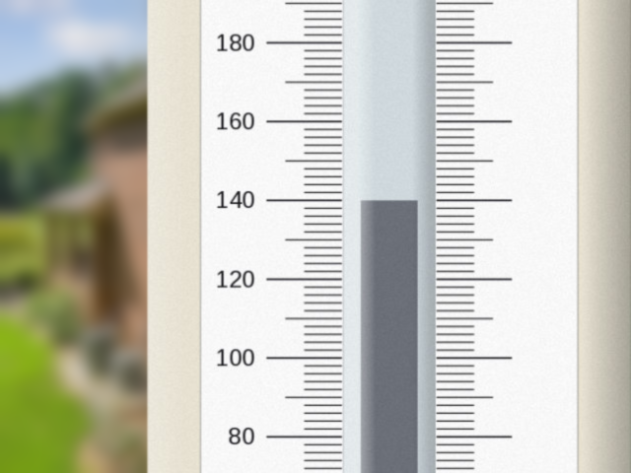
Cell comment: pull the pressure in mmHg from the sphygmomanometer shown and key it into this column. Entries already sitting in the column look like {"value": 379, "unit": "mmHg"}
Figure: {"value": 140, "unit": "mmHg"}
